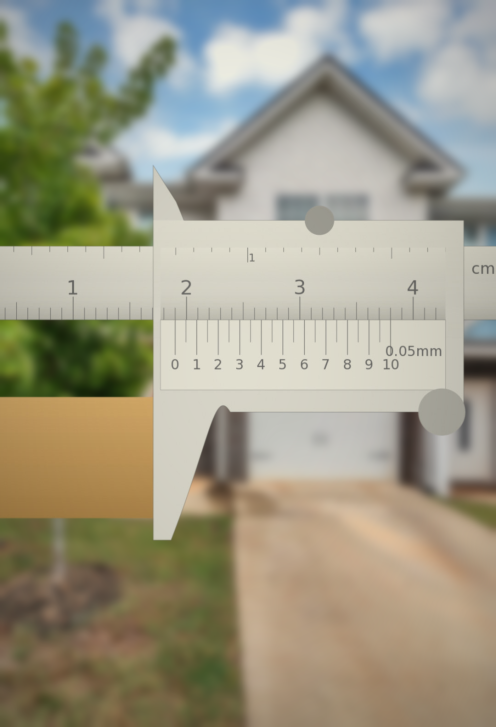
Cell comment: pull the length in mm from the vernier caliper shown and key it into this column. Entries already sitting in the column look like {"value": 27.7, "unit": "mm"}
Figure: {"value": 19.0, "unit": "mm"}
